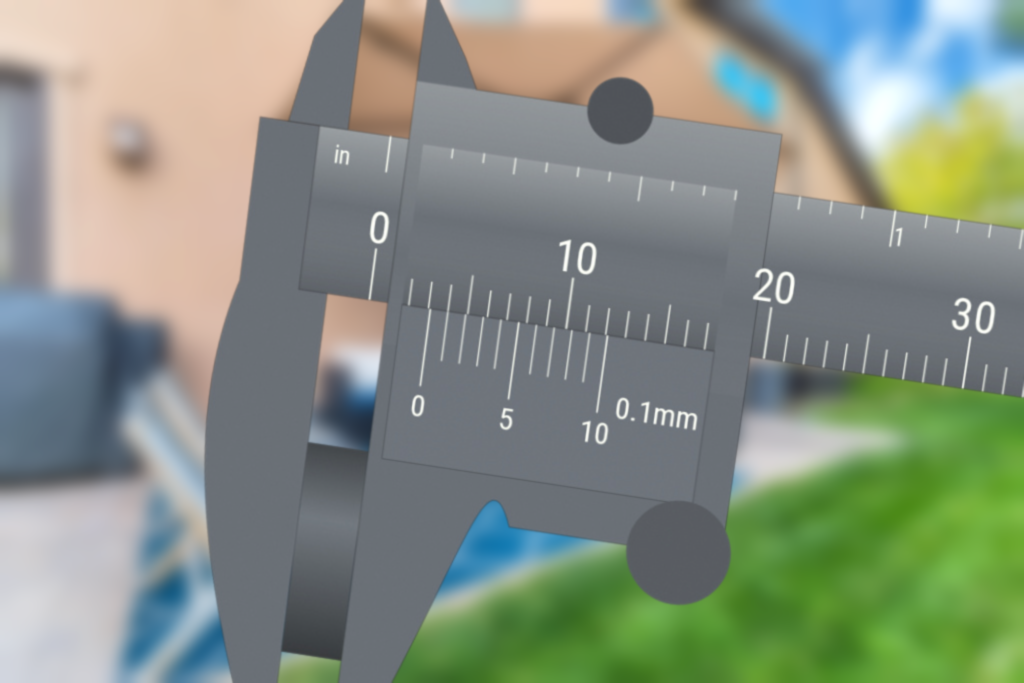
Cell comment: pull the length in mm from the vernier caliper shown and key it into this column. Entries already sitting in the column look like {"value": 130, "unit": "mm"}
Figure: {"value": 3.1, "unit": "mm"}
